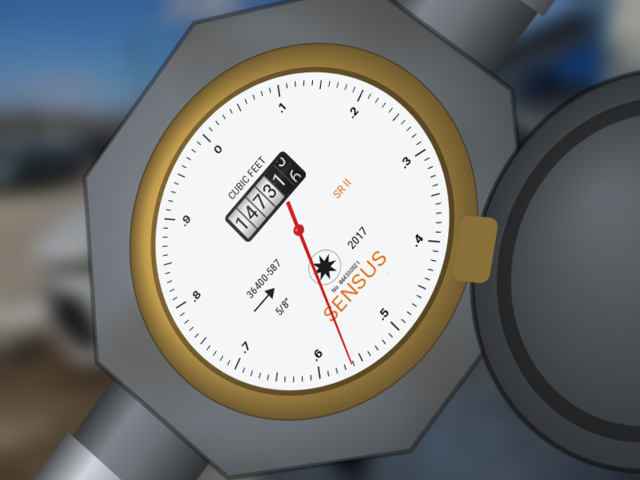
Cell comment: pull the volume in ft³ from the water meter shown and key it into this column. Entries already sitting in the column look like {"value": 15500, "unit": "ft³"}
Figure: {"value": 147315.56, "unit": "ft³"}
